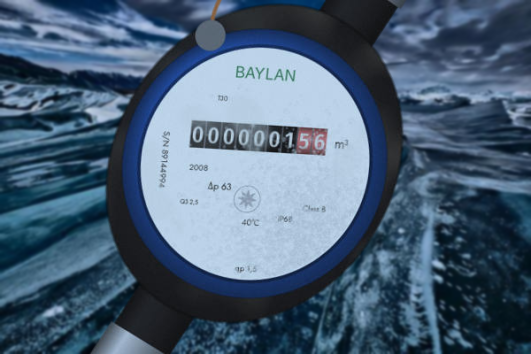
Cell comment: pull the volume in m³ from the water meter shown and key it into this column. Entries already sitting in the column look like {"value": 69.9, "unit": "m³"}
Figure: {"value": 1.56, "unit": "m³"}
